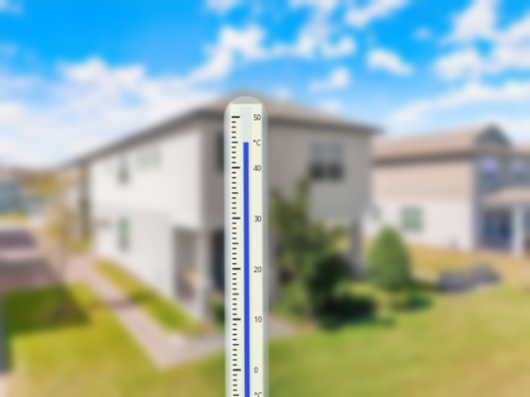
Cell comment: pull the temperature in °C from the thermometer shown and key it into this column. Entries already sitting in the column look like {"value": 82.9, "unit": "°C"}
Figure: {"value": 45, "unit": "°C"}
